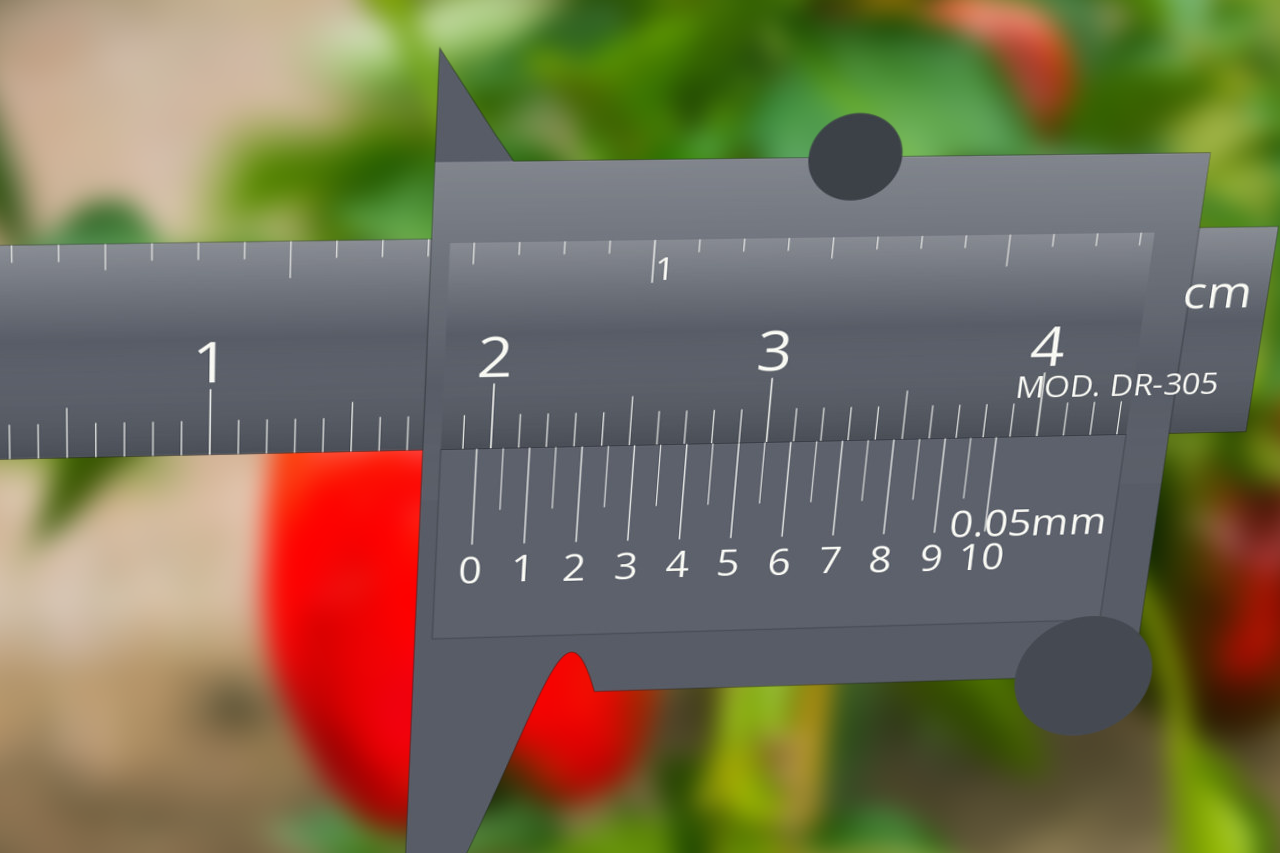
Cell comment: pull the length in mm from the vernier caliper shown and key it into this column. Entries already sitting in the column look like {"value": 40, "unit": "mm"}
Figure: {"value": 19.50, "unit": "mm"}
